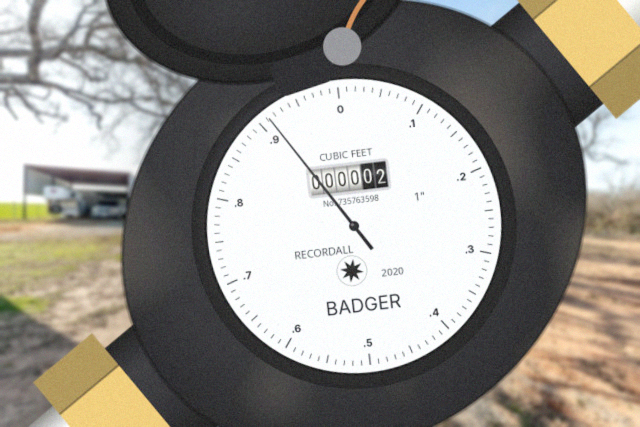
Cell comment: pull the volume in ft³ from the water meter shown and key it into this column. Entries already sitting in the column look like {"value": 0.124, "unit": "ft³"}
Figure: {"value": 1.91, "unit": "ft³"}
